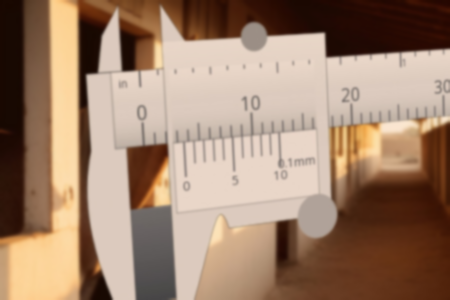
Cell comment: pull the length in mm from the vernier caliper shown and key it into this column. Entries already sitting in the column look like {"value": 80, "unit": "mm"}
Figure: {"value": 3.6, "unit": "mm"}
